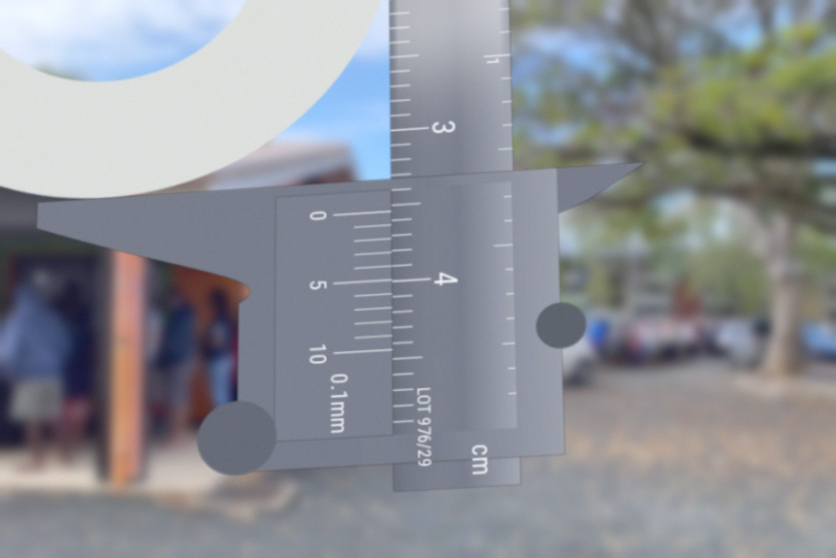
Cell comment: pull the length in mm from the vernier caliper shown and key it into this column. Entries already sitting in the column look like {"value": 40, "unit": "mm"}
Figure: {"value": 35.4, "unit": "mm"}
